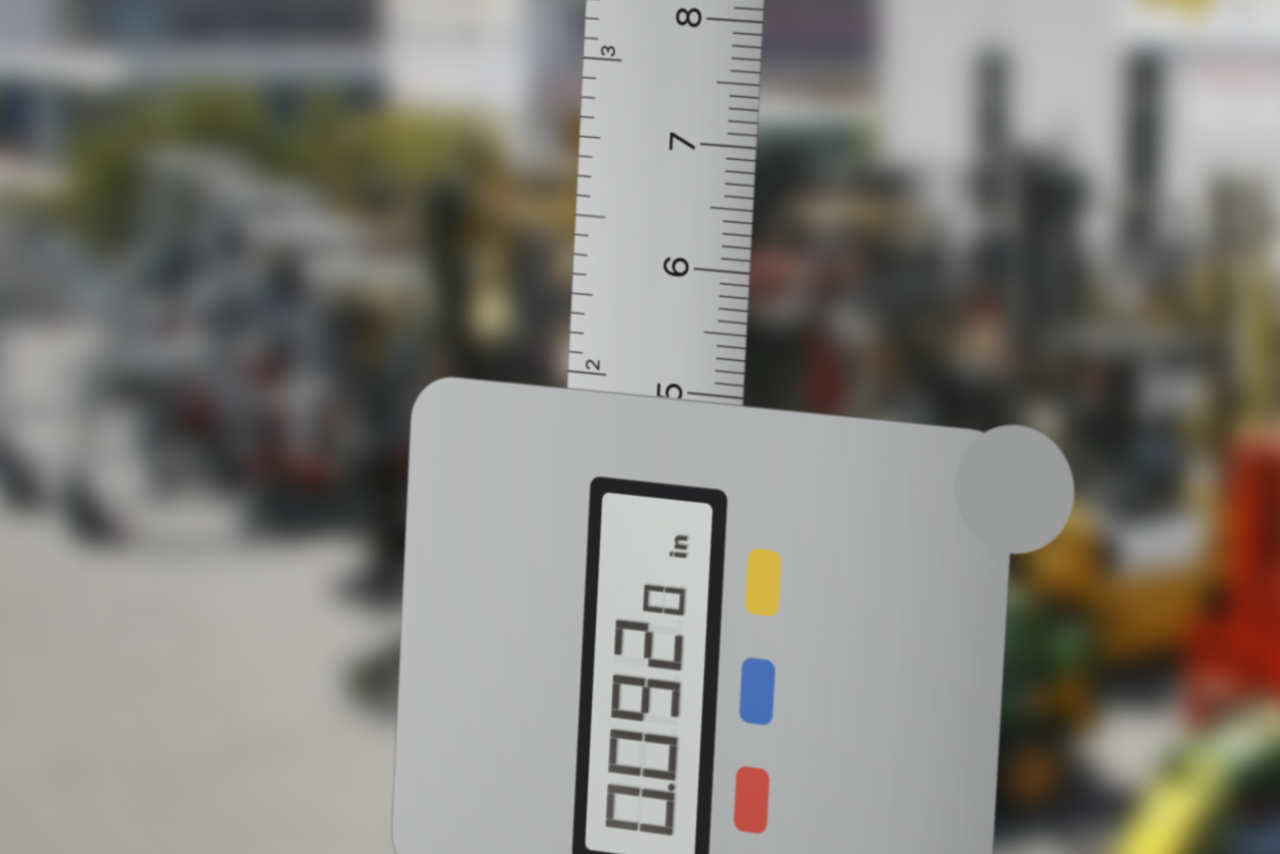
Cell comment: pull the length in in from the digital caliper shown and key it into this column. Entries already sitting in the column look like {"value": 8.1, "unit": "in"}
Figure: {"value": 0.0920, "unit": "in"}
